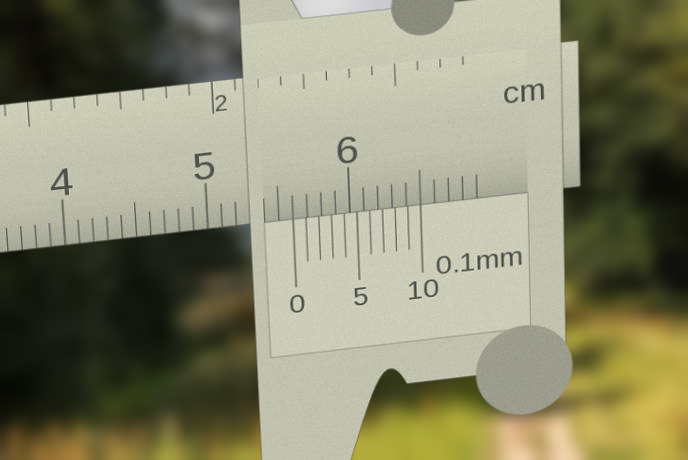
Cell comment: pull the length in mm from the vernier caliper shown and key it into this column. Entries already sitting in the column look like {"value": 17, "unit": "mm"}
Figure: {"value": 56.0, "unit": "mm"}
